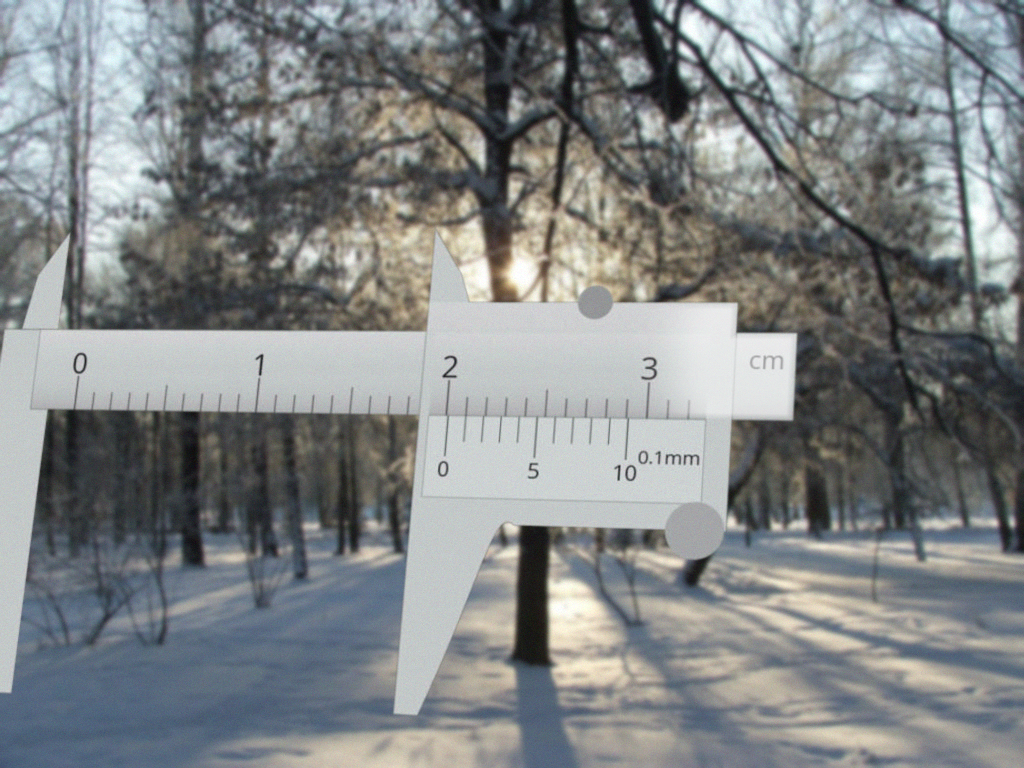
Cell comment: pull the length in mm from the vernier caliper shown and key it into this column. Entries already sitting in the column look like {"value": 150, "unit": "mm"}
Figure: {"value": 20.1, "unit": "mm"}
